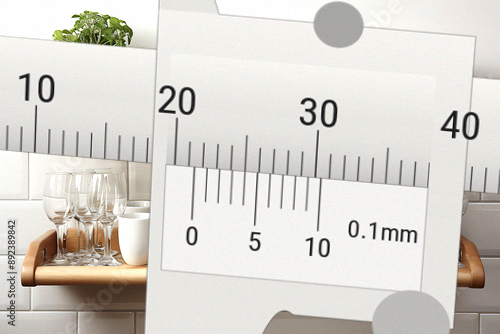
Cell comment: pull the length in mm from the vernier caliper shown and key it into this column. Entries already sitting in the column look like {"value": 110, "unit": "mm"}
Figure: {"value": 21.4, "unit": "mm"}
